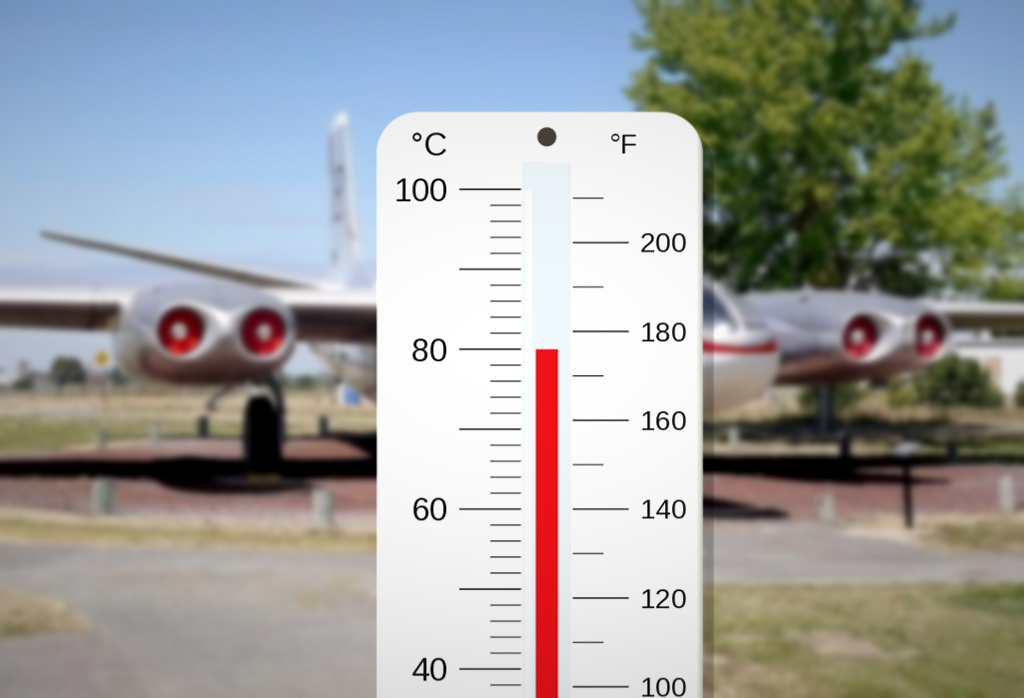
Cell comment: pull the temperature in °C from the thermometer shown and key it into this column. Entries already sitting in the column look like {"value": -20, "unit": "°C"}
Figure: {"value": 80, "unit": "°C"}
